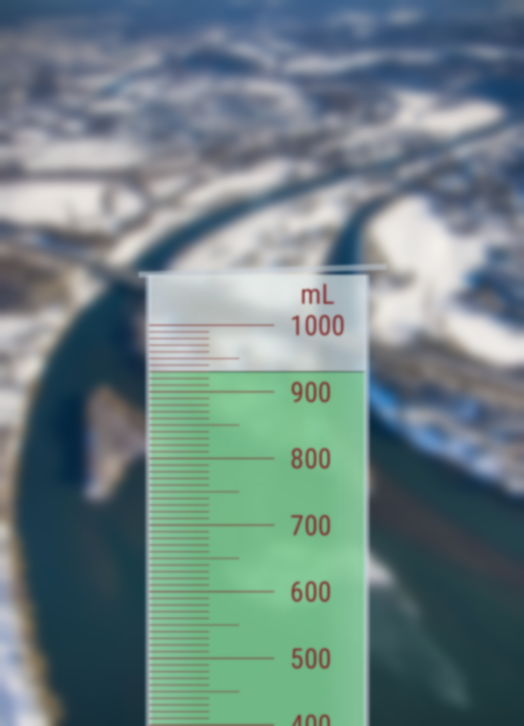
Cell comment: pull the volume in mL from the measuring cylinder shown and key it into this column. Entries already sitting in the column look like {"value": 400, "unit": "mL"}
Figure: {"value": 930, "unit": "mL"}
